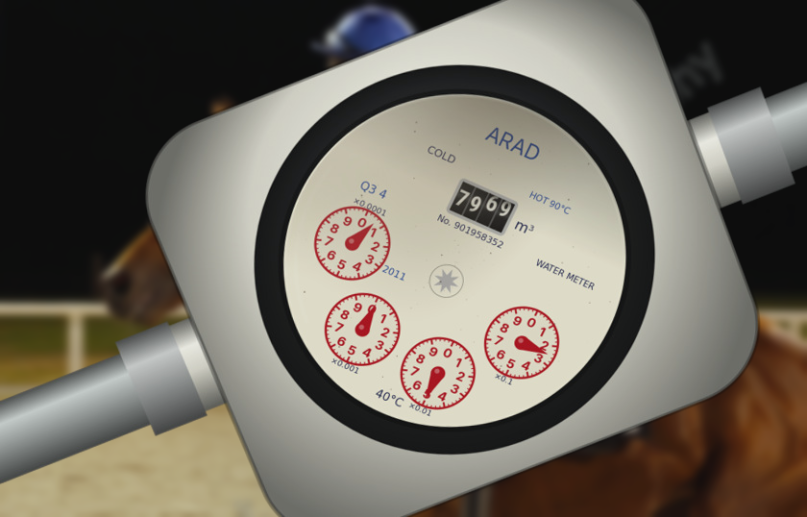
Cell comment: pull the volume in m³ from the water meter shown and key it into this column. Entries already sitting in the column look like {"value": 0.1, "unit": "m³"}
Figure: {"value": 7969.2500, "unit": "m³"}
